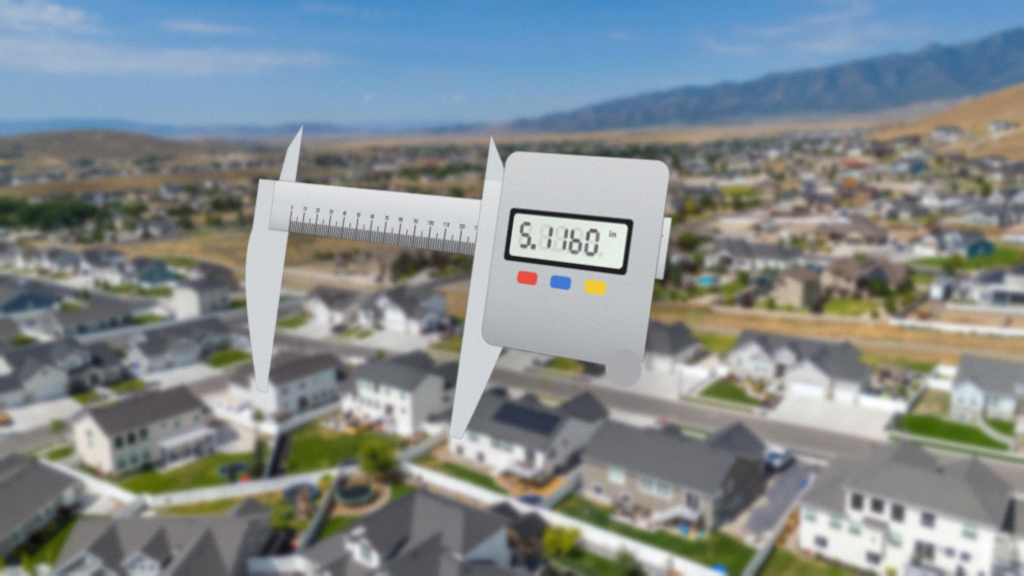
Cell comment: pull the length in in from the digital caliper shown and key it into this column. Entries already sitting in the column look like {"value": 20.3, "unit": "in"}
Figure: {"value": 5.1160, "unit": "in"}
